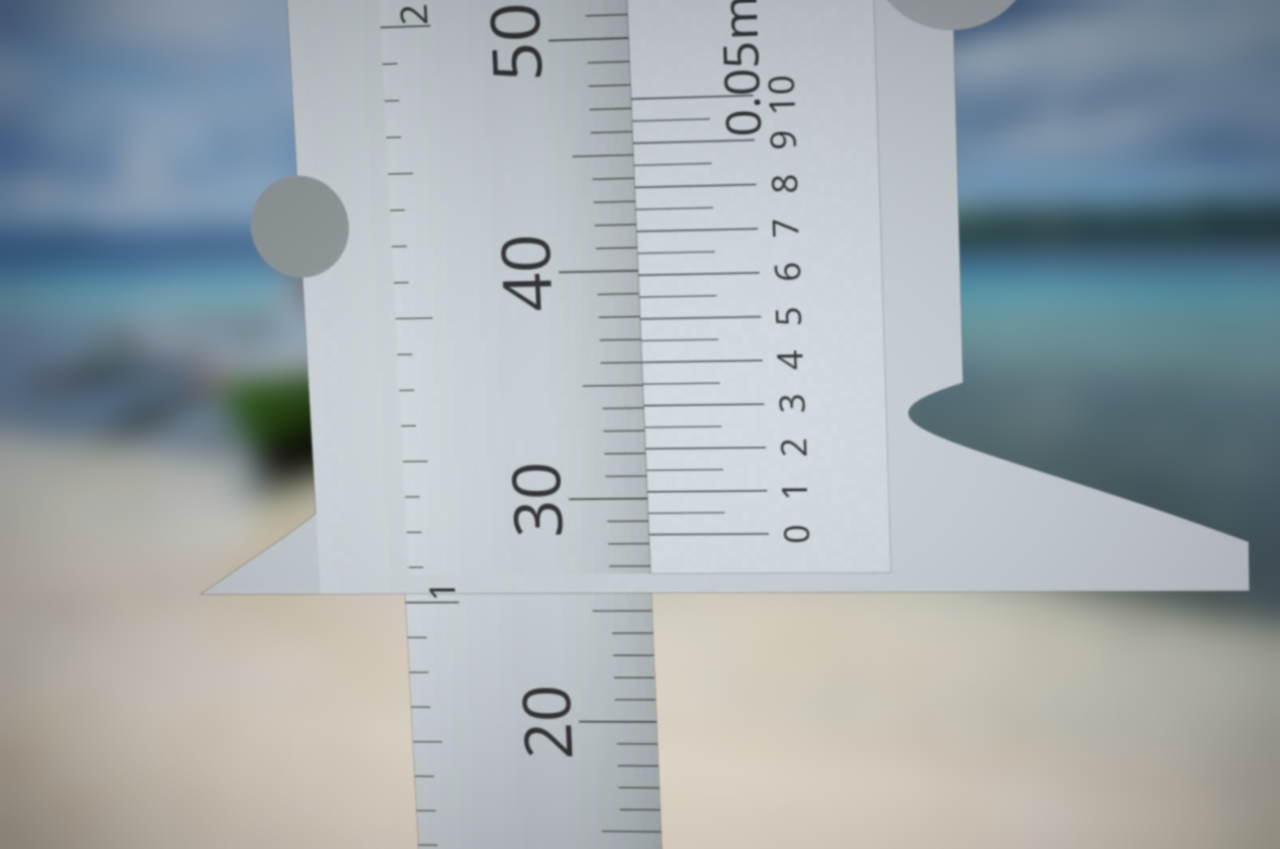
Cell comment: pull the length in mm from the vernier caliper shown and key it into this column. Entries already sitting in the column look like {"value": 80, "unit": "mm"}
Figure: {"value": 28.4, "unit": "mm"}
